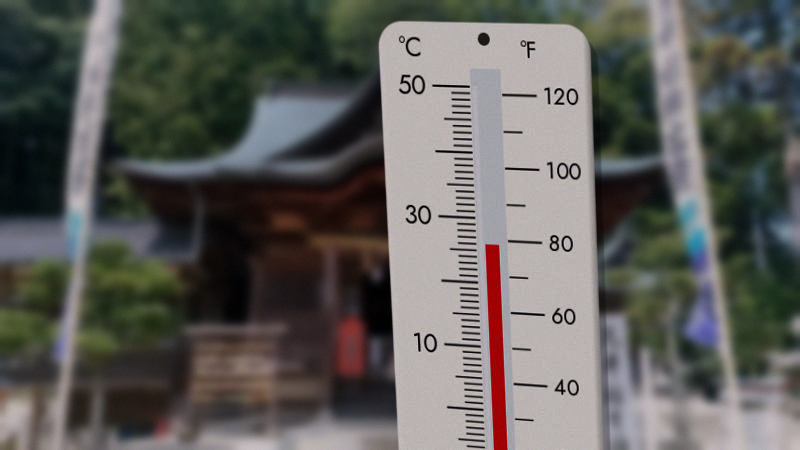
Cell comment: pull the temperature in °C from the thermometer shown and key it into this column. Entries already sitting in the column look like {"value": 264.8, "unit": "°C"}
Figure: {"value": 26, "unit": "°C"}
